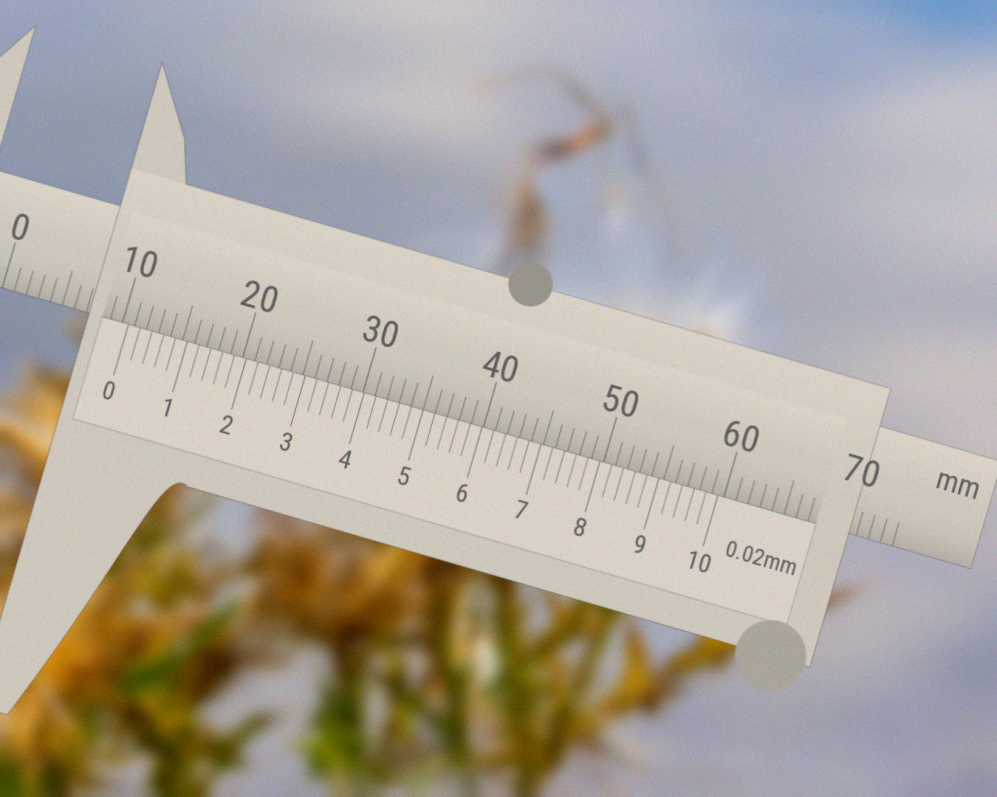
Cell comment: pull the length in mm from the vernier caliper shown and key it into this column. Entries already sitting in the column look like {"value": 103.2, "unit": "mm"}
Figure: {"value": 10.5, "unit": "mm"}
